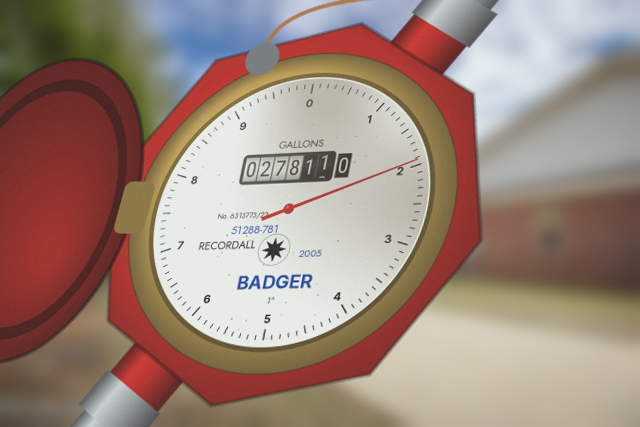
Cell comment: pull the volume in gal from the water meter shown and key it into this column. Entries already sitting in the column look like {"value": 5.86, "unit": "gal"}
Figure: {"value": 278111.9, "unit": "gal"}
